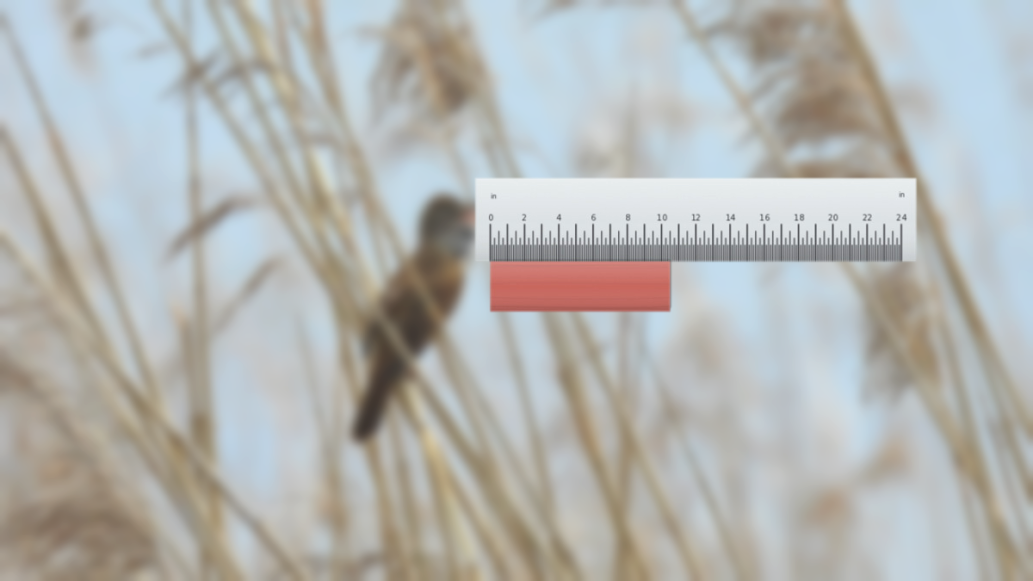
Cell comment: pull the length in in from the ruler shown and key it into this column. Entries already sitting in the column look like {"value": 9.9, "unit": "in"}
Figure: {"value": 10.5, "unit": "in"}
